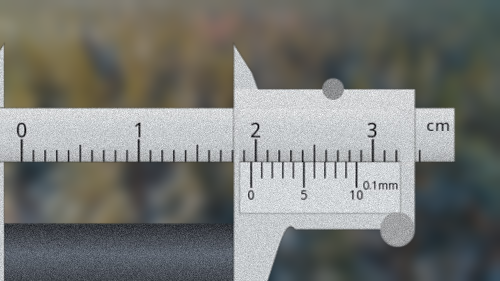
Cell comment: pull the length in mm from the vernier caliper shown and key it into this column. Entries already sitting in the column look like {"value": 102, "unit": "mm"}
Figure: {"value": 19.6, "unit": "mm"}
